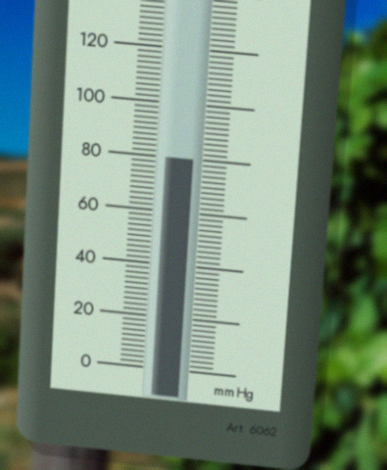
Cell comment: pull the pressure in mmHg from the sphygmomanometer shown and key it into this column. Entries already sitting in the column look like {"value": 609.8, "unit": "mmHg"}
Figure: {"value": 80, "unit": "mmHg"}
